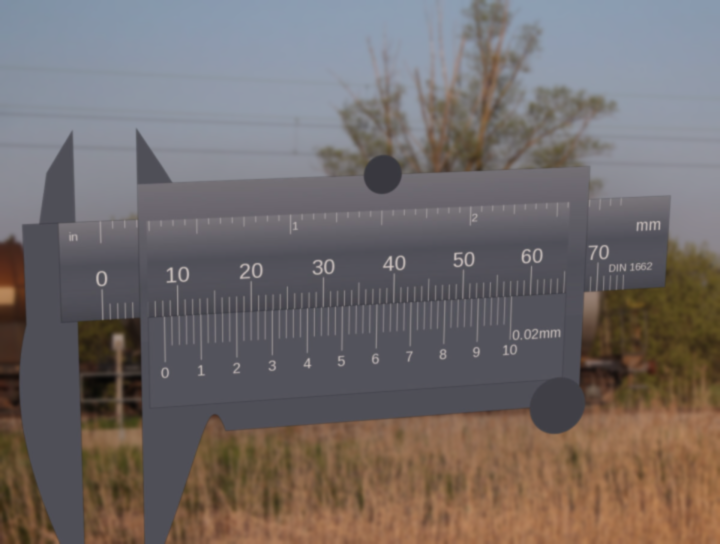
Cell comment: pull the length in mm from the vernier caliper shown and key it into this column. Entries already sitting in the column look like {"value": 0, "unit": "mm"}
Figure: {"value": 8.2, "unit": "mm"}
